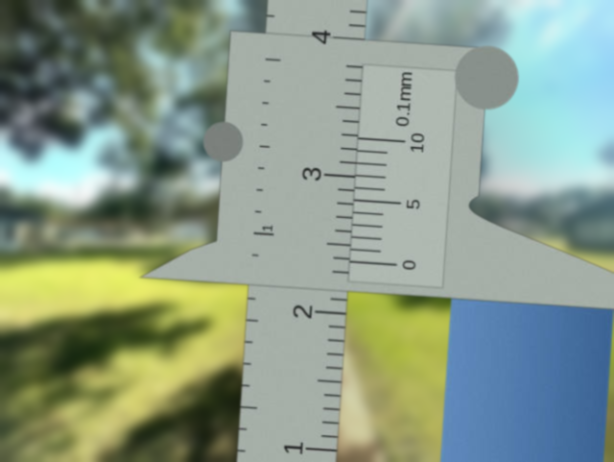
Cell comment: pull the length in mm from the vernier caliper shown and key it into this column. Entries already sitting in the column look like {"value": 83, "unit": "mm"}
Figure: {"value": 23.8, "unit": "mm"}
